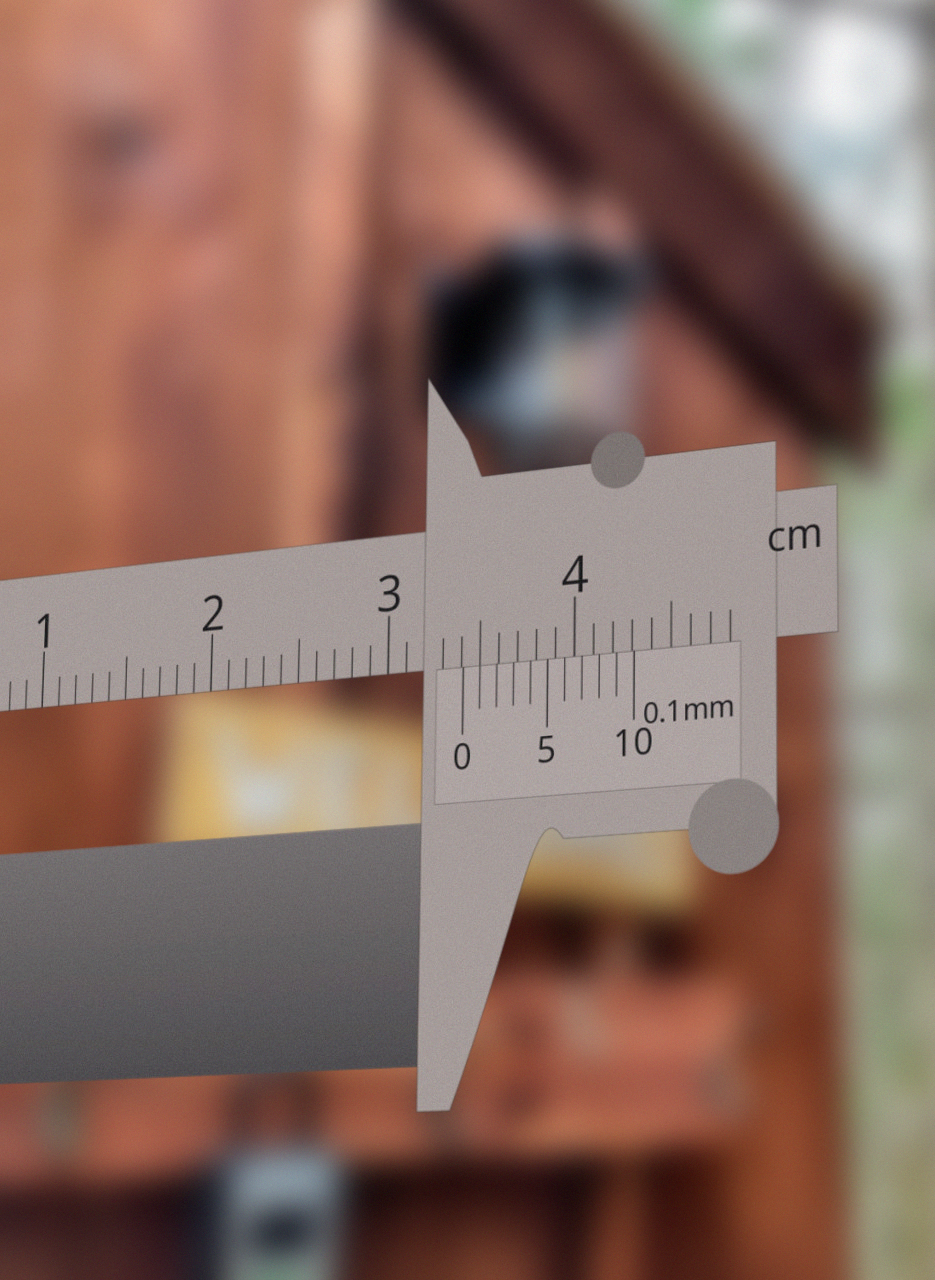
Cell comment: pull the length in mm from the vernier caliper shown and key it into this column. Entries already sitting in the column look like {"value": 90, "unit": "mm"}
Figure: {"value": 34.1, "unit": "mm"}
